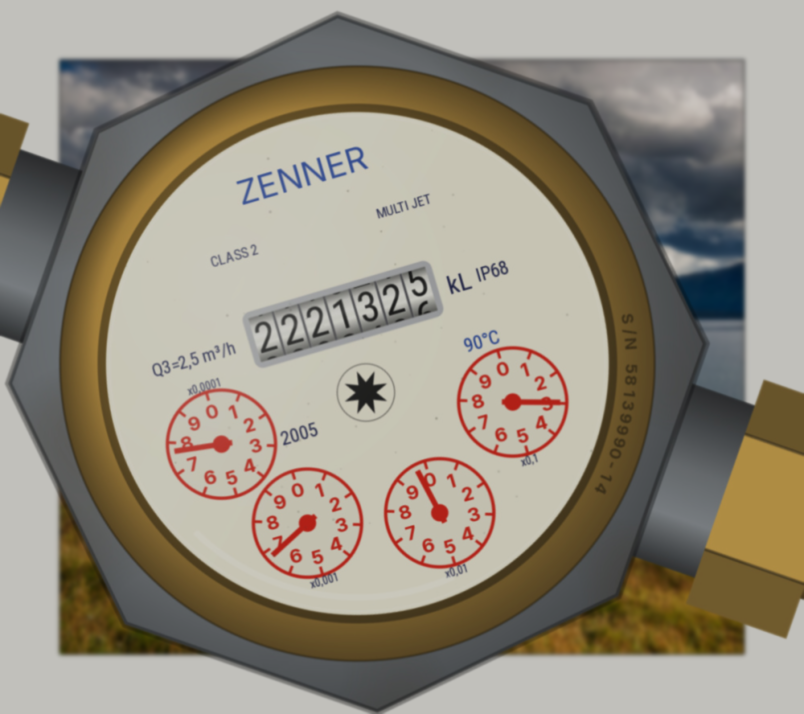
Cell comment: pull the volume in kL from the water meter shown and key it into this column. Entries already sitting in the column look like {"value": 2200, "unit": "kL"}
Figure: {"value": 2221325.2967, "unit": "kL"}
